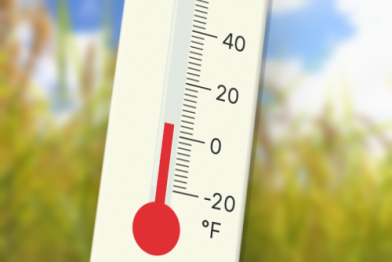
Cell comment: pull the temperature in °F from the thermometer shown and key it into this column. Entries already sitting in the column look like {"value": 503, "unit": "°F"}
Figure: {"value": 4, "unit": "°F"}
